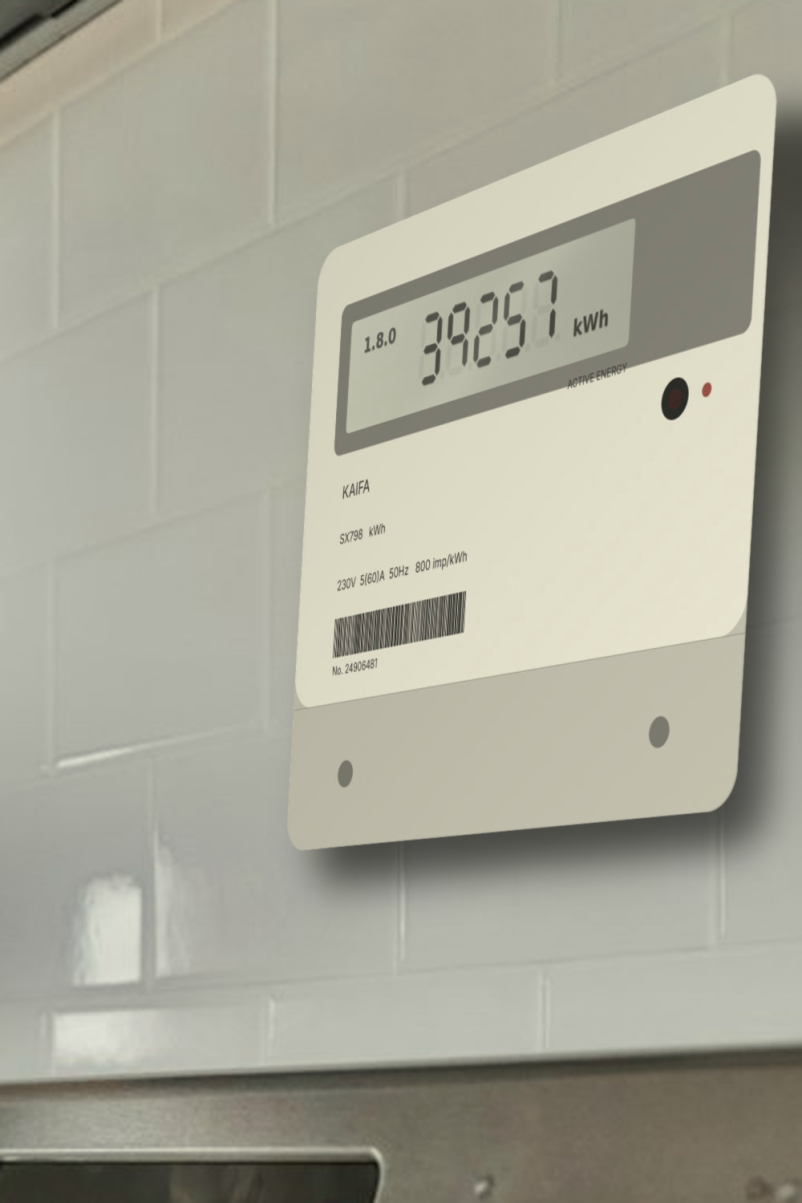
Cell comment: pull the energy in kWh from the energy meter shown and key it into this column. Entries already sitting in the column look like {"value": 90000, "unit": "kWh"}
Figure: {"value": 39257, "unit": "kWh"}
